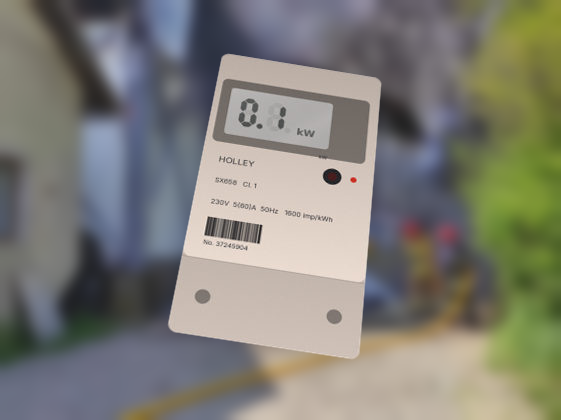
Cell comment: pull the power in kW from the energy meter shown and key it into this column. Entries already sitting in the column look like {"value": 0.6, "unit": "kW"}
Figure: {"value": 0.1, "unit": "kW"}
